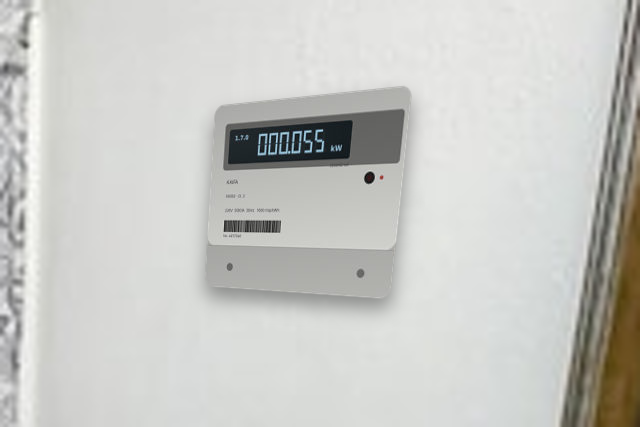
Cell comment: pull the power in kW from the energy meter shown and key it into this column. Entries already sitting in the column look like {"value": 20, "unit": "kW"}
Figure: {"value": 0.055, "unit": "kW"}
